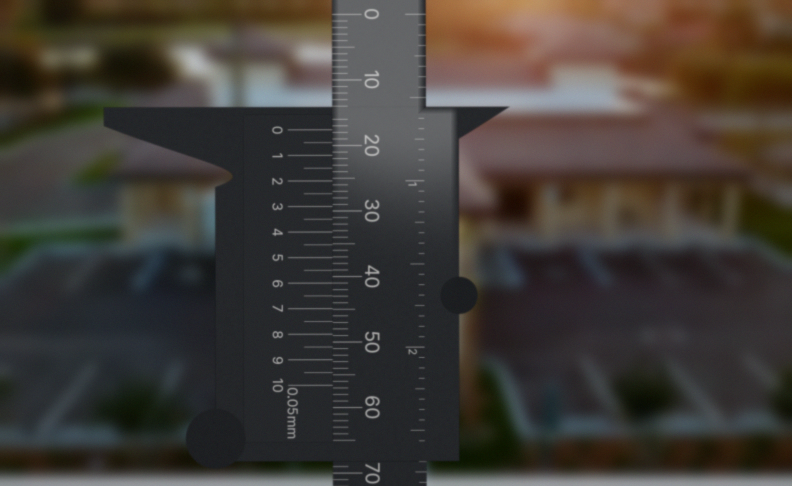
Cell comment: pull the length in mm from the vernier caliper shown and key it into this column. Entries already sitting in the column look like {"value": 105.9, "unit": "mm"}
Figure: {"value": 17.6, "unit": "mm"}
